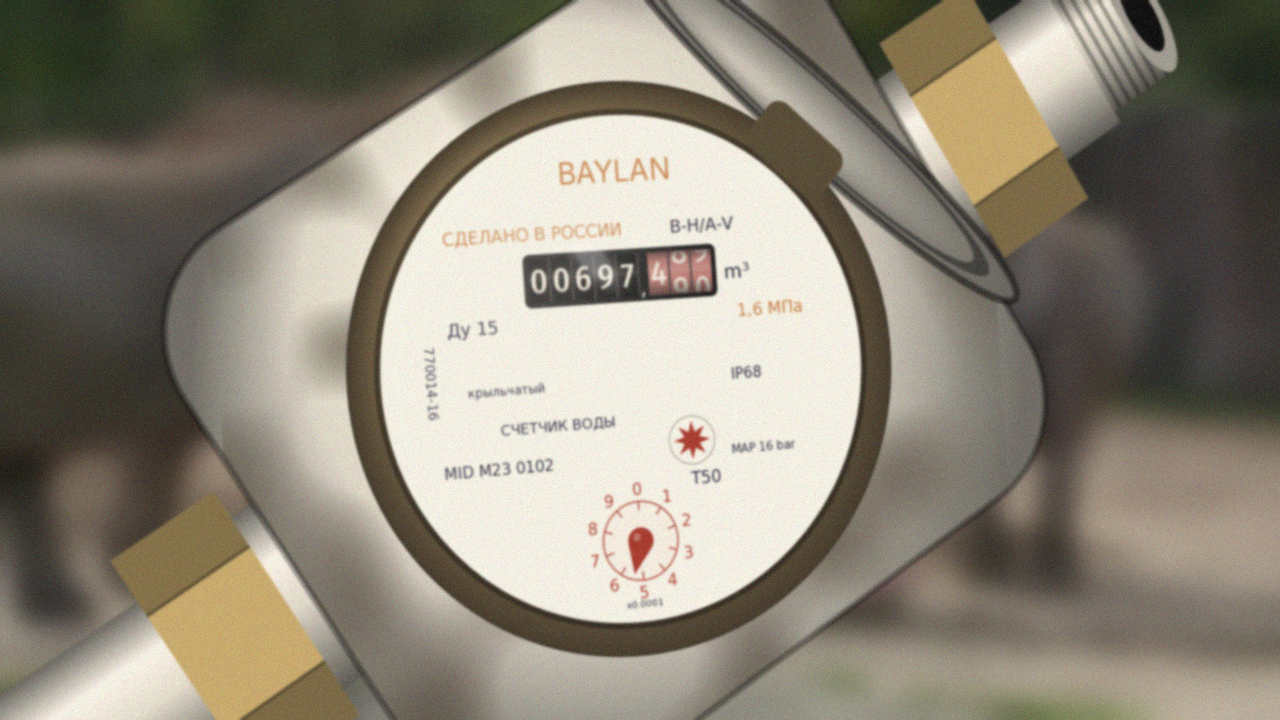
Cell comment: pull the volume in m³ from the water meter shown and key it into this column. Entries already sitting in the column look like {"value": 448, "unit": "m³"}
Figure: {"value": 697.4895, "unit": "m³"}
